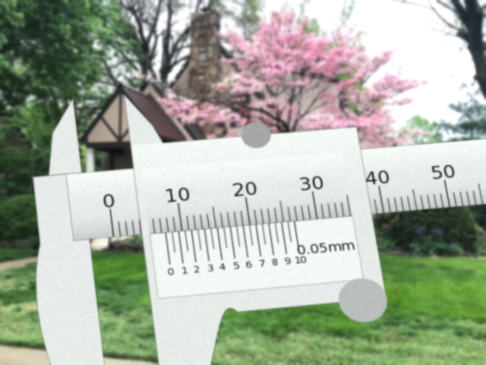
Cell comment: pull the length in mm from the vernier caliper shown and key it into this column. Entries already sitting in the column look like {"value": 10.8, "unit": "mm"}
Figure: {"value": 7.6, "unit": "mm"}
